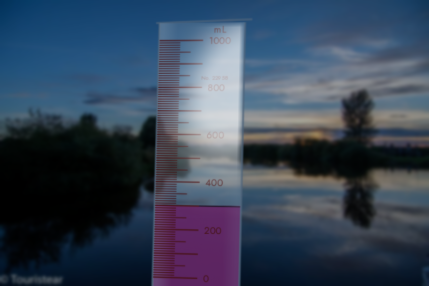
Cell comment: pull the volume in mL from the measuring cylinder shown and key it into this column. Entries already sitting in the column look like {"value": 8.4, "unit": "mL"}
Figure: {"value": 300, "unit": "mL"}
